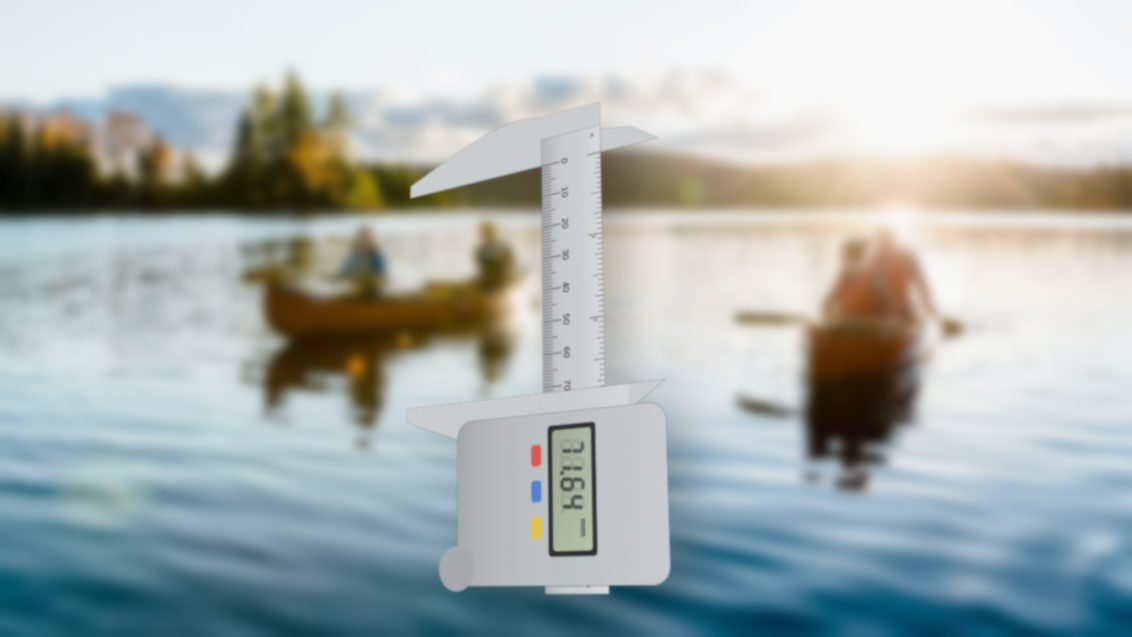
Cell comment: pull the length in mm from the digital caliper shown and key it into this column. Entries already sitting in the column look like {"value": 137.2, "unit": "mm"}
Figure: {"value": 71.64, "unit": "mm"}
